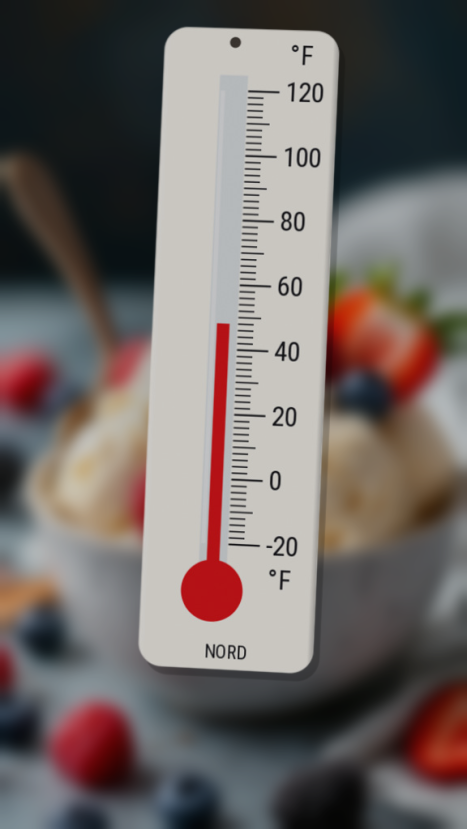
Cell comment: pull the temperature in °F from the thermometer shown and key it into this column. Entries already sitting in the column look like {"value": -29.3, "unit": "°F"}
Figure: {"value": 48, "unit": "°F"}
